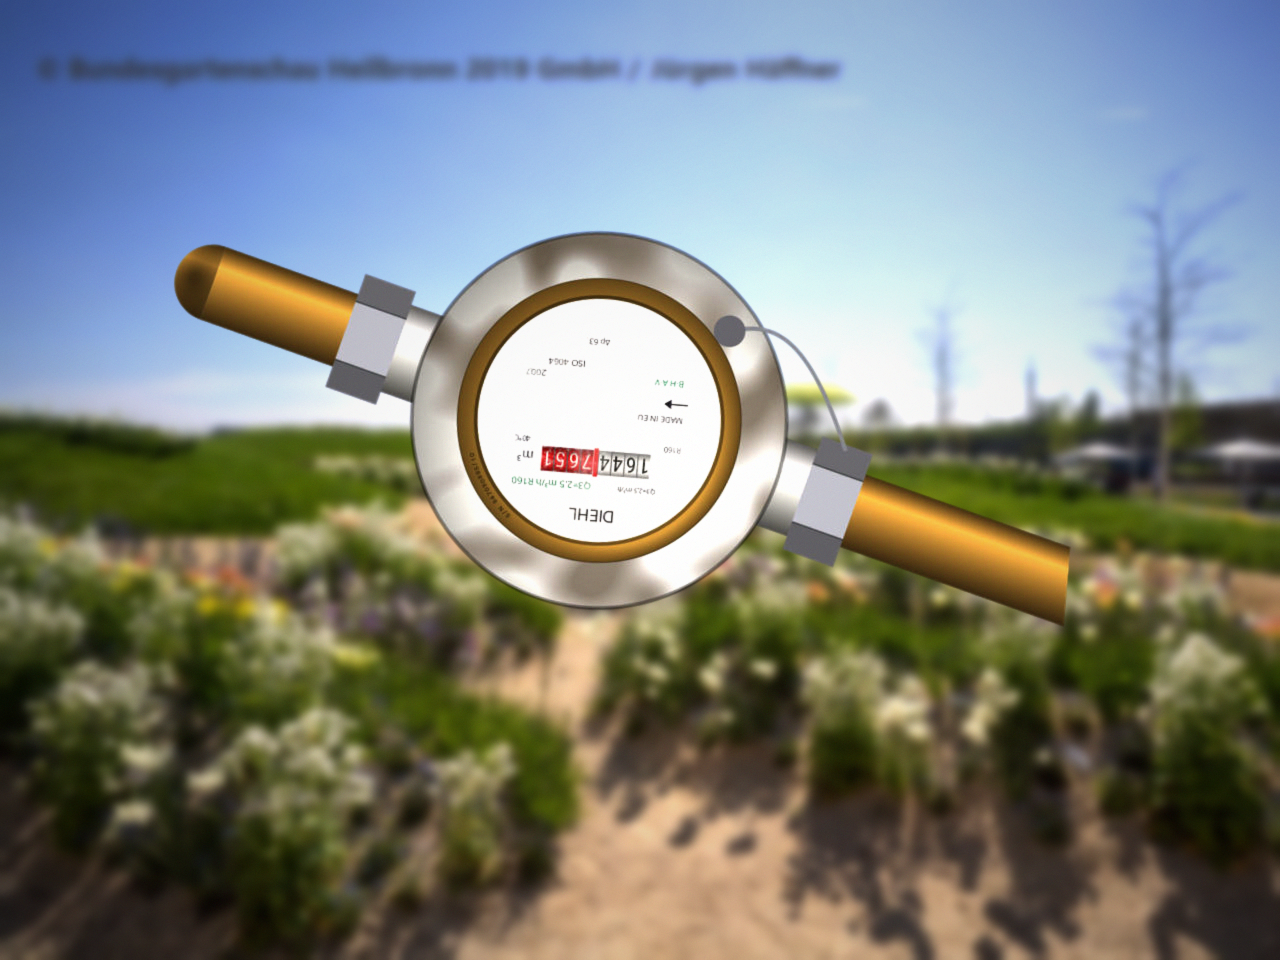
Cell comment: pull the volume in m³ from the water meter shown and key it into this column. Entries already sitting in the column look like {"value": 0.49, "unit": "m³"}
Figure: {"value": 1644.7651, "unit": "m³"}
